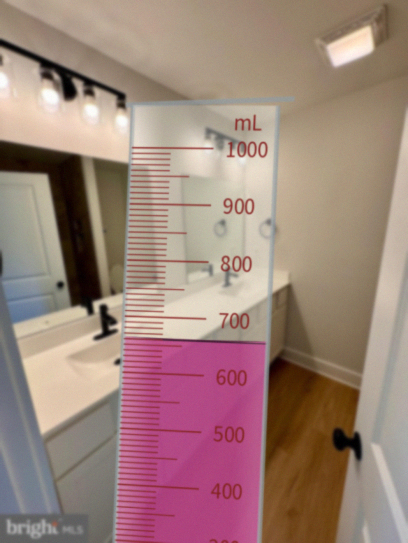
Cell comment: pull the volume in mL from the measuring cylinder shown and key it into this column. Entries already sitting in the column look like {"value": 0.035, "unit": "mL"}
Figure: {"value": 660, "unit": "mL"}
